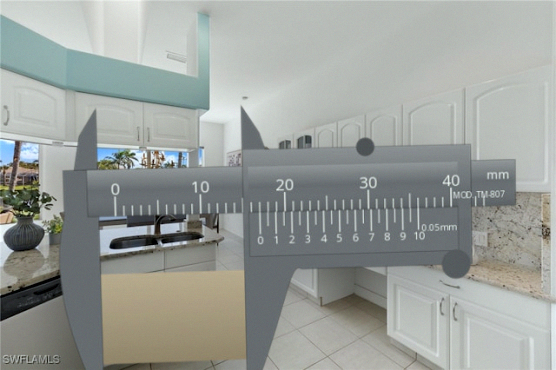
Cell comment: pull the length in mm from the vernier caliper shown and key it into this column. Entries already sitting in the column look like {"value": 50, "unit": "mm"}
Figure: {"value": 17.0, "unit": "mm"}
